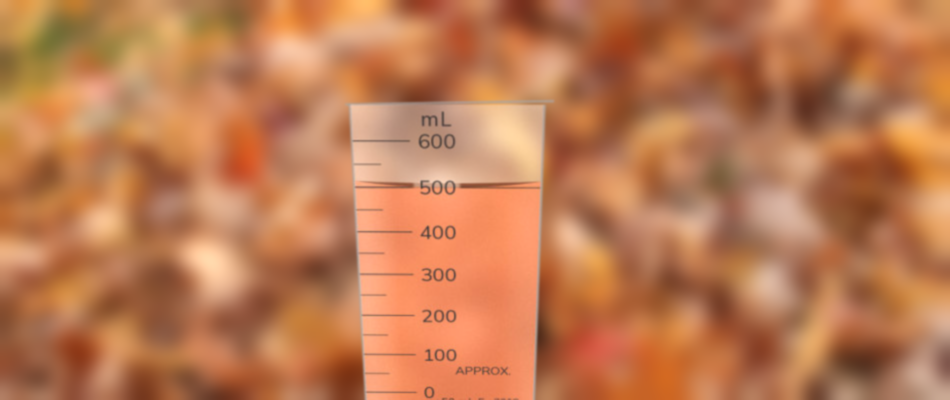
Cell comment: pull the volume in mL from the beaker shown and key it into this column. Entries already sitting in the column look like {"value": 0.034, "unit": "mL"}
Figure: {"value": 500, "unit": "mL"}
